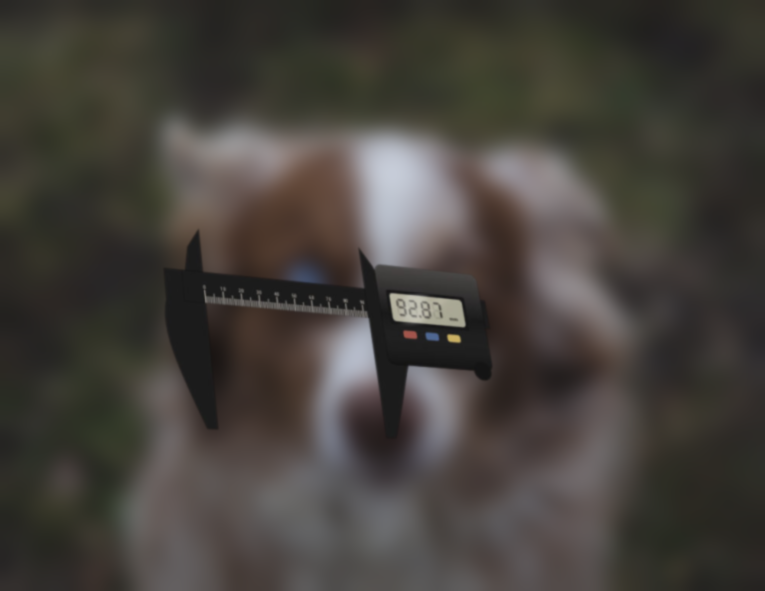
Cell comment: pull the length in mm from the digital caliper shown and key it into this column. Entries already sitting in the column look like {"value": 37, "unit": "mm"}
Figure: {"value": 92.87, "unit": "mm"}
